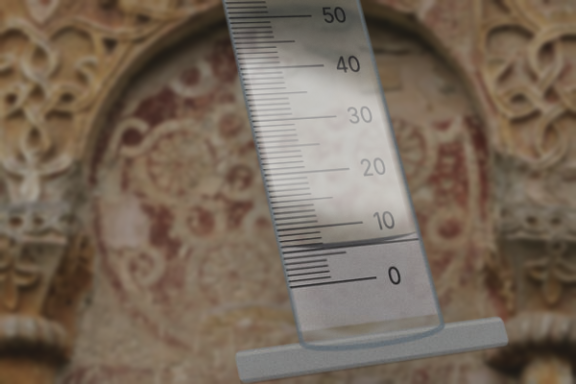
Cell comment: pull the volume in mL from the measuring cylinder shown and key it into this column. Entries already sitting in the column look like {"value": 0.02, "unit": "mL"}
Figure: {"value": 6, "unit": "mL"}
